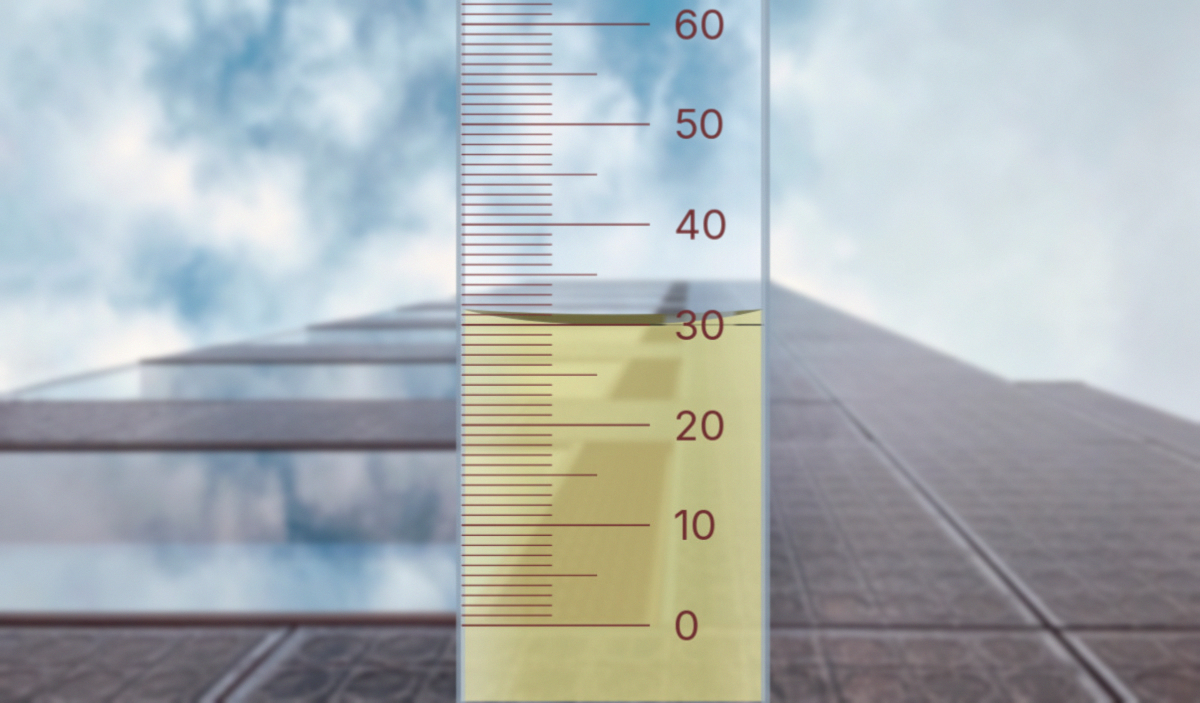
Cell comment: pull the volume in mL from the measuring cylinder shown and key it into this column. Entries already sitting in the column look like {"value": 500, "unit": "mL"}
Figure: {"value": 30, "unit": "mL"}
